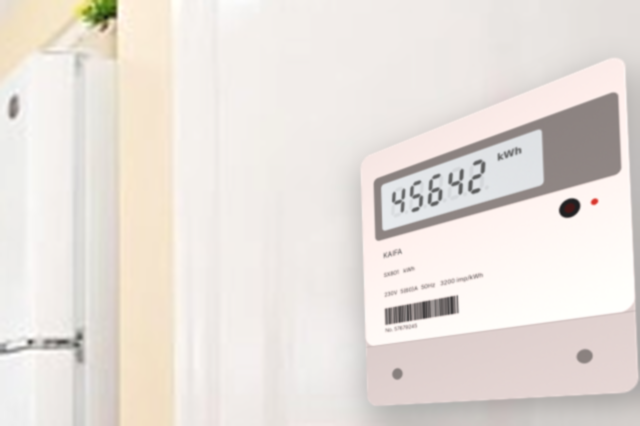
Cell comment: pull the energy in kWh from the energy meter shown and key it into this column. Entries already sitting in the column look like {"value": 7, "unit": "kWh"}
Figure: {"value": 45642, "unit": "kWh"}
